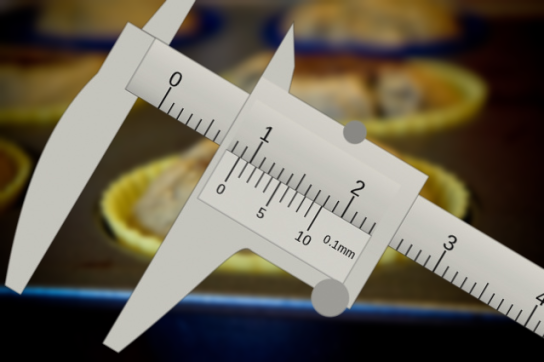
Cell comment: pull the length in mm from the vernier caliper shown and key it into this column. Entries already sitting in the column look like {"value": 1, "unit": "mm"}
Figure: {"value": 8.9, "unit": "mm"}
